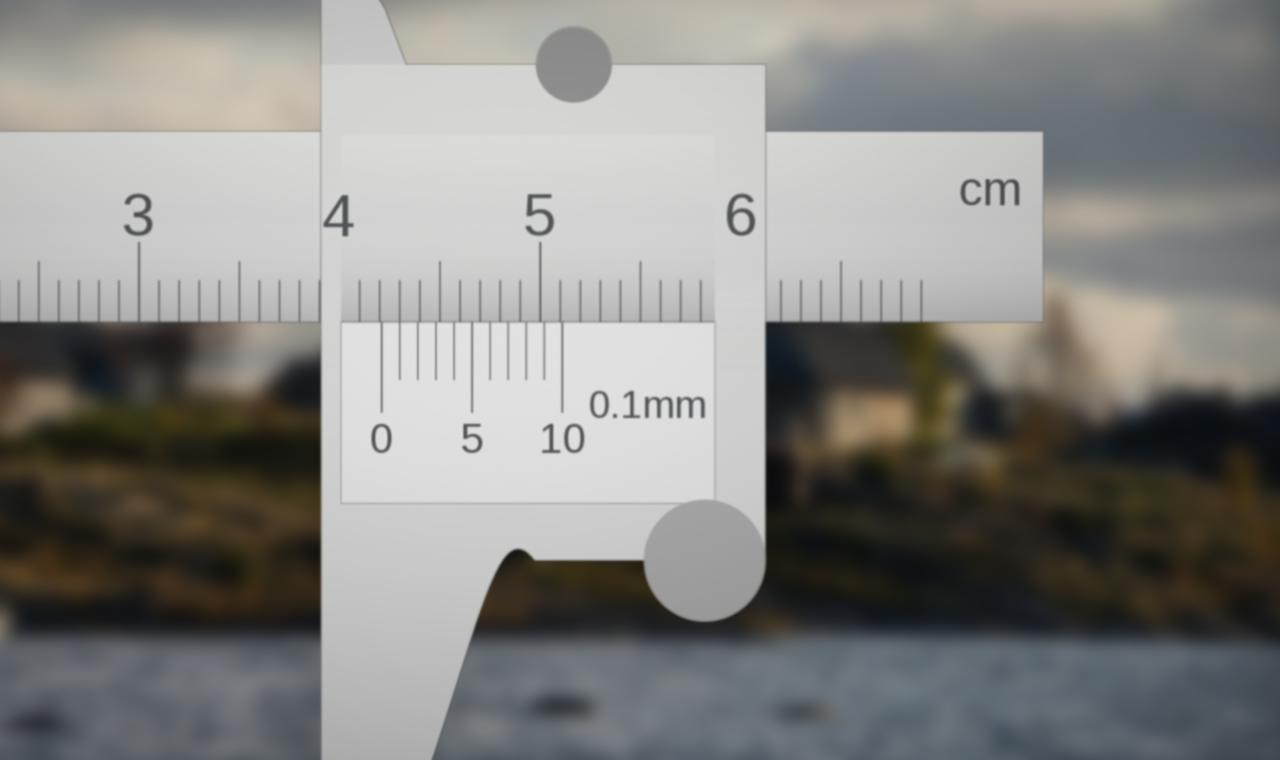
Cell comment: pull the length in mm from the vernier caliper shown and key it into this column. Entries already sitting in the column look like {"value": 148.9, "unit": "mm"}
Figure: {"value": 42.1, "unit": "mm"}
